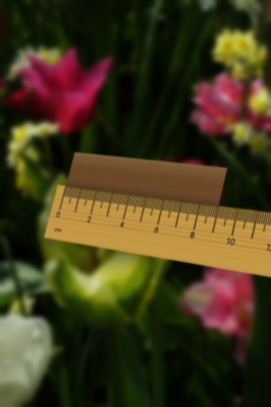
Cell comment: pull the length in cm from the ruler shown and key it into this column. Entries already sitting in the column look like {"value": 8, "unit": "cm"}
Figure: {"value": 9, "unit": "cm"}
